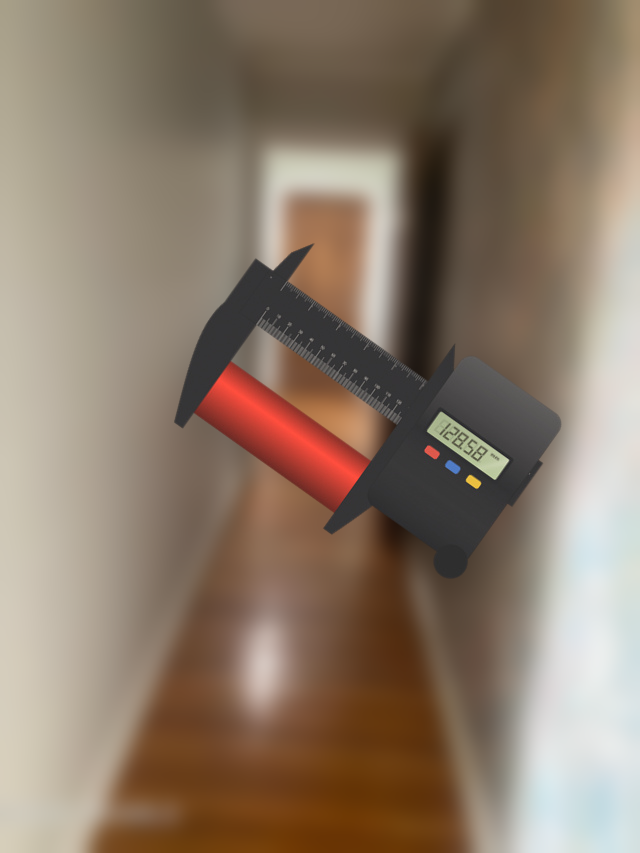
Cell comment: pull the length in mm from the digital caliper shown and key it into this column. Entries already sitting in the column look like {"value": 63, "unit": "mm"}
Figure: {"value": 128.58, "unit": "mm"}
